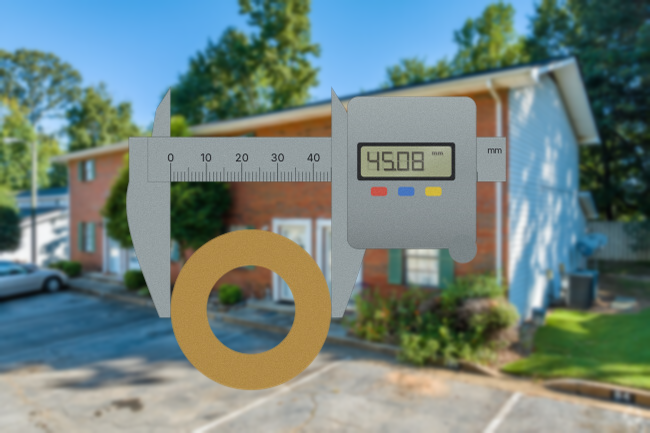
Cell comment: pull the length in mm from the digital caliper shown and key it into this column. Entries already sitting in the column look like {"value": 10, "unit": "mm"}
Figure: {"value": 45.08, "unit": "mm"}
